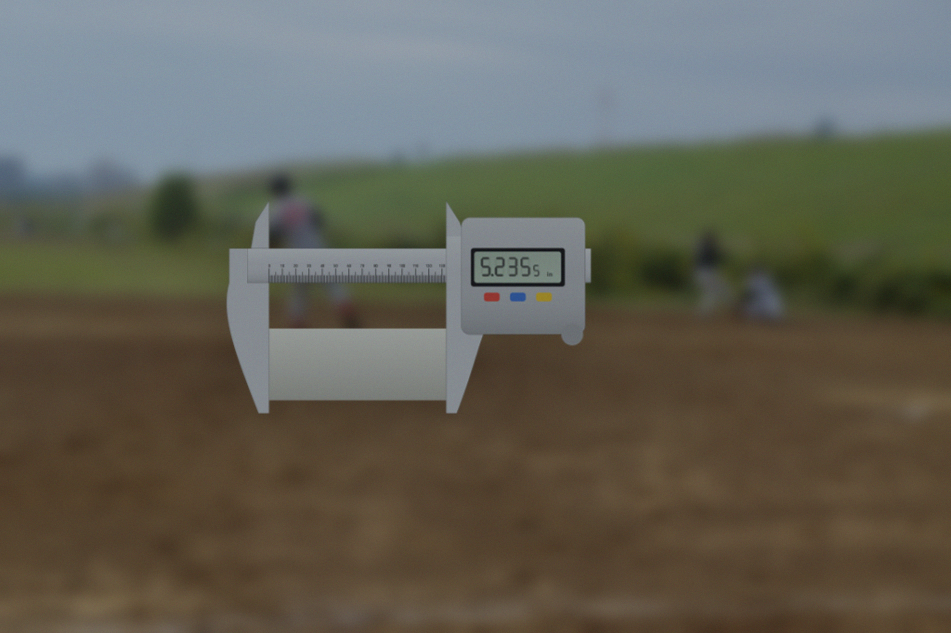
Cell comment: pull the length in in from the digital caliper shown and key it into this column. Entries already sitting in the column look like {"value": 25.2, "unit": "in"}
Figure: {"value": 5.2355, "unit": "in"}
